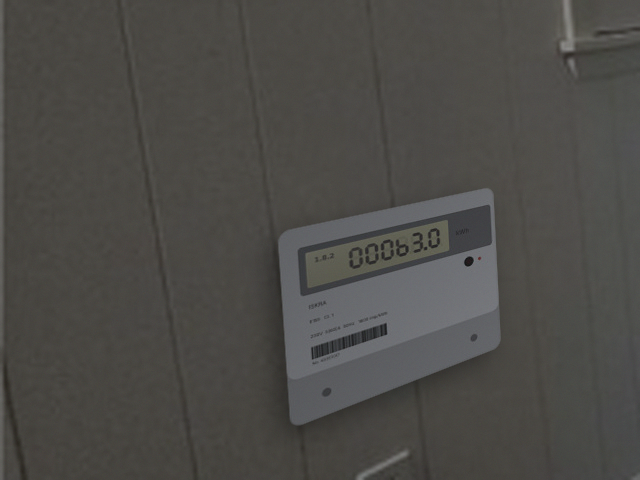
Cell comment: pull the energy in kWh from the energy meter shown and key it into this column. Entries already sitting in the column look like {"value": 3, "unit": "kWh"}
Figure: {"value": 63.0, "unit": "kWh"}
